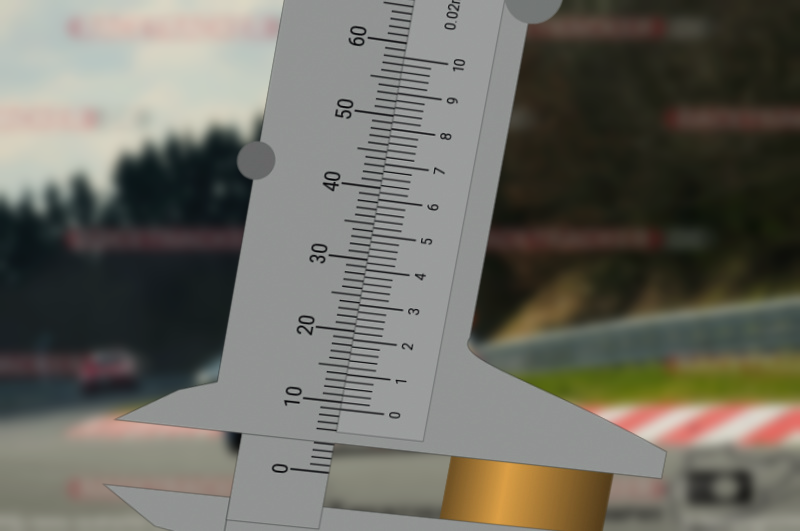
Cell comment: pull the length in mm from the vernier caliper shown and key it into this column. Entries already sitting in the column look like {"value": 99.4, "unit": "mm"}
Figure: {"value": 9.0, "unit": "mm"}
